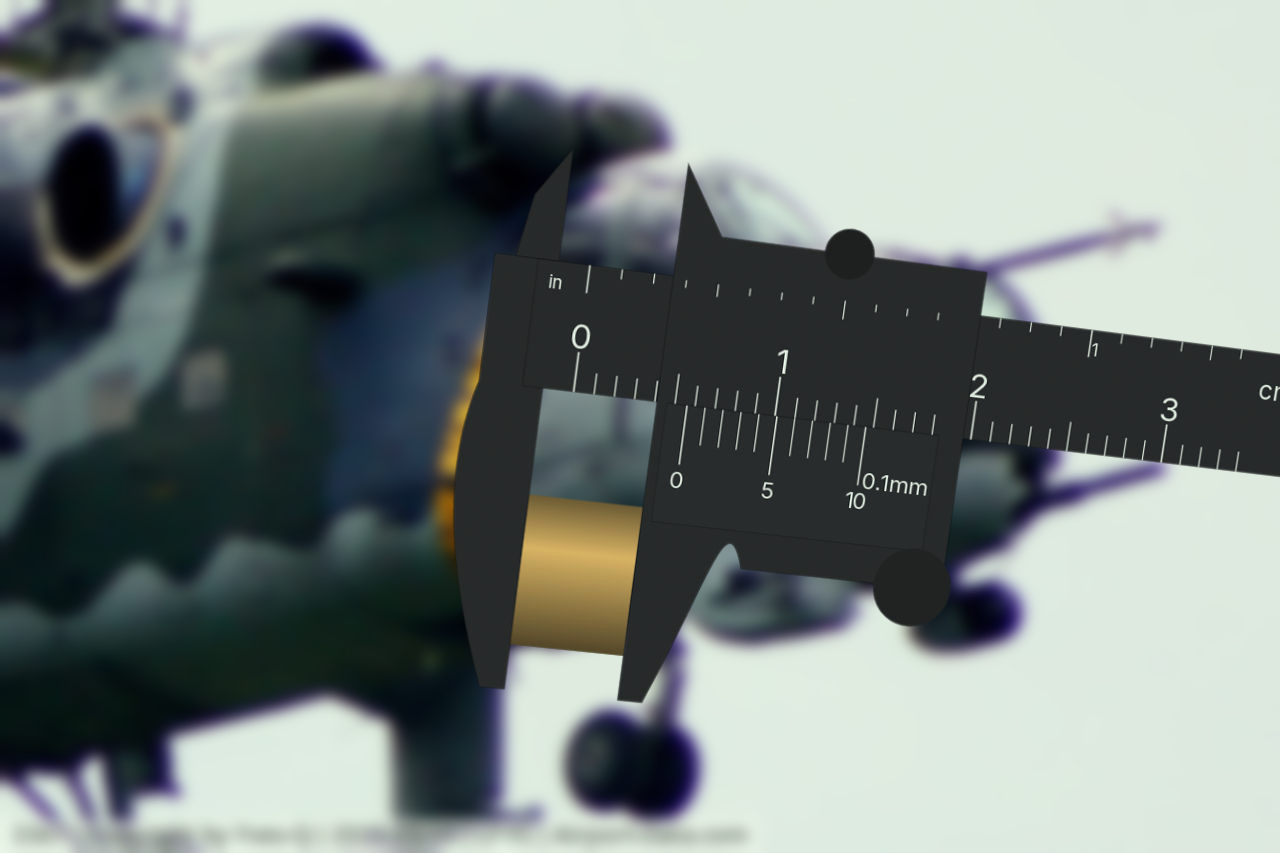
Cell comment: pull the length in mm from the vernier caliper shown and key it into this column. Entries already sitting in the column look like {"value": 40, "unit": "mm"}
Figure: {"value": 5.6, "unit": "mm"}
